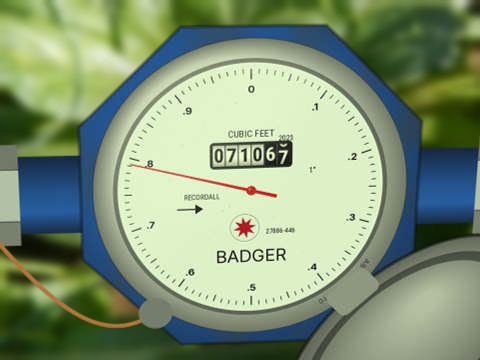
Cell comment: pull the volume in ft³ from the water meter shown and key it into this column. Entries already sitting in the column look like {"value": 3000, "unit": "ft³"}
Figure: {"value": 71066.79, "unit": "ft³"}
